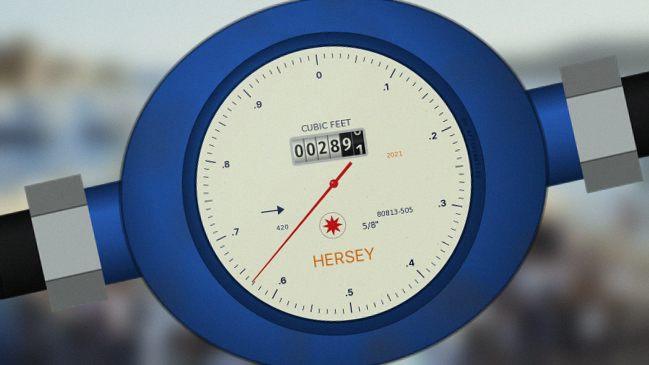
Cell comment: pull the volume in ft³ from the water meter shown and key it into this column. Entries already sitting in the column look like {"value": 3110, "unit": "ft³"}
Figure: {"value": 2890.63, "unit": "ft³"}
